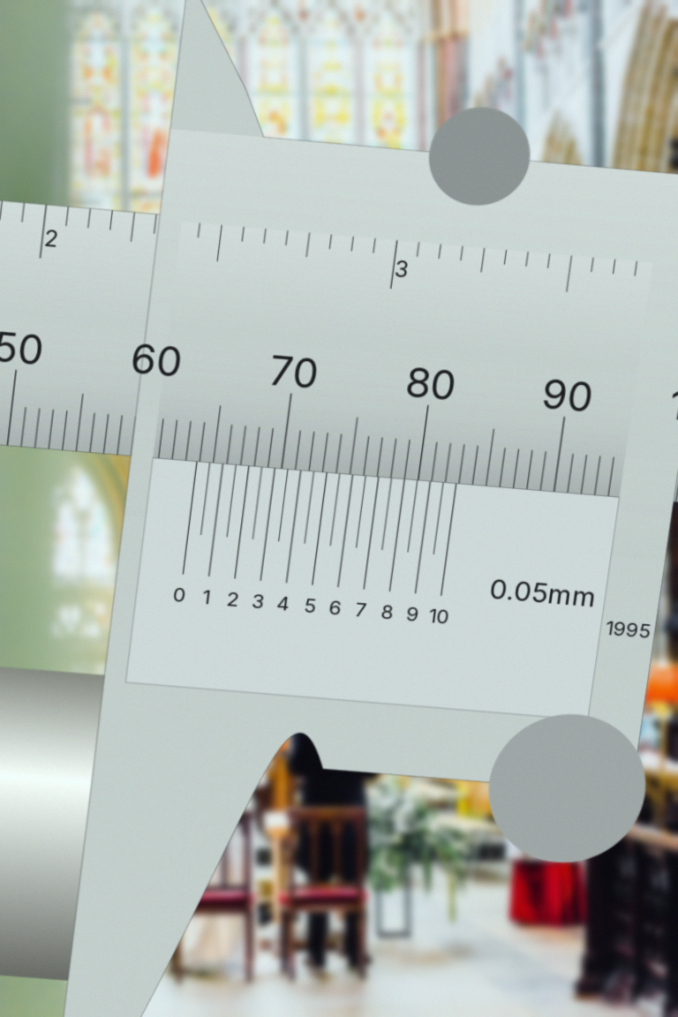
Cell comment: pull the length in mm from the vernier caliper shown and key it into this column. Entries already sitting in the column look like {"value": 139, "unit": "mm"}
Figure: {"value": 63.8, "unit": "mm"}
